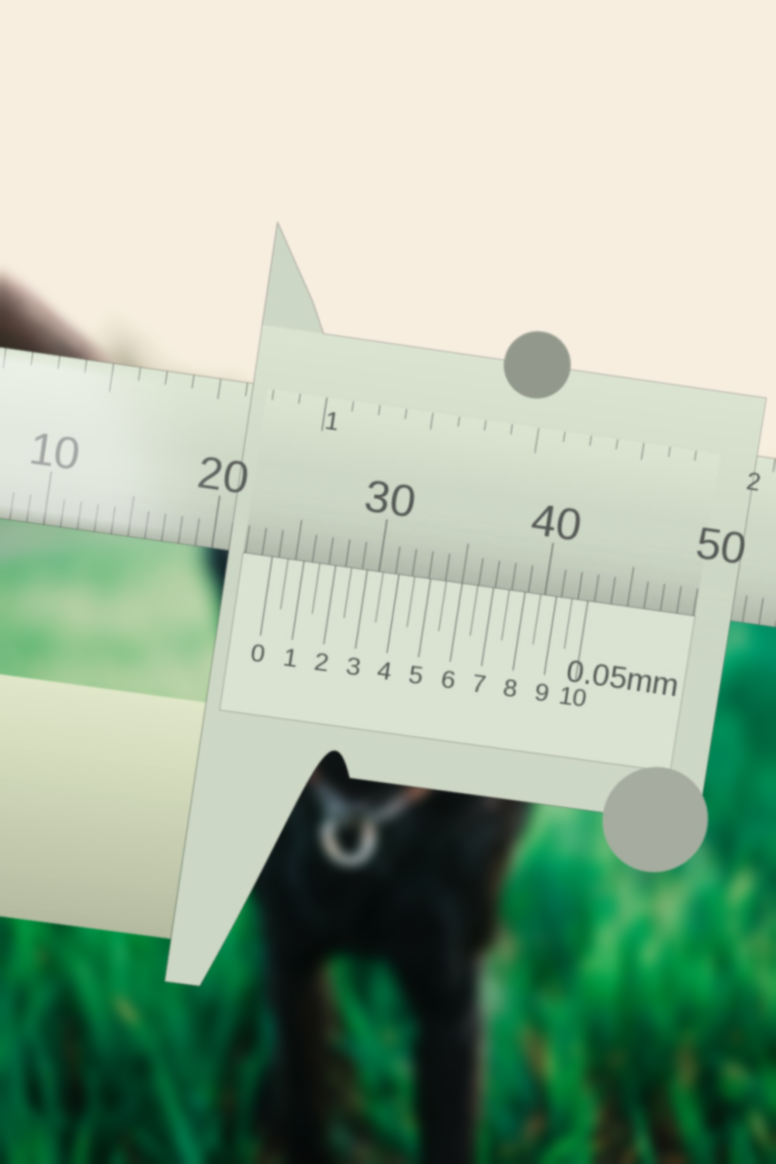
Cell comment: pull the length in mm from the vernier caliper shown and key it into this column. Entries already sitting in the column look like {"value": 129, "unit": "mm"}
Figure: {"value": 23.6, "unit": "mm"}
